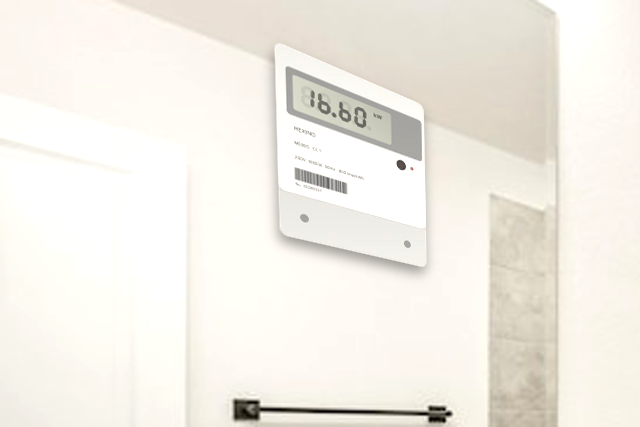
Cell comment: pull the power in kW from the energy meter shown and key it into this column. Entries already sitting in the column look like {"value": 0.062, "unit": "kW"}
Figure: {"value": 16.60, "unit": "kW"}
